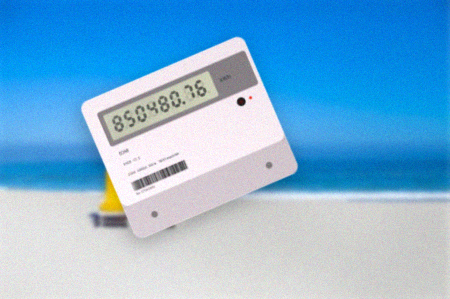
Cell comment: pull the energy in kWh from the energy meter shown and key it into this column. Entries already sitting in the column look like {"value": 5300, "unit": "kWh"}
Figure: {"value": 850480.76, "unit": "kWh"}
